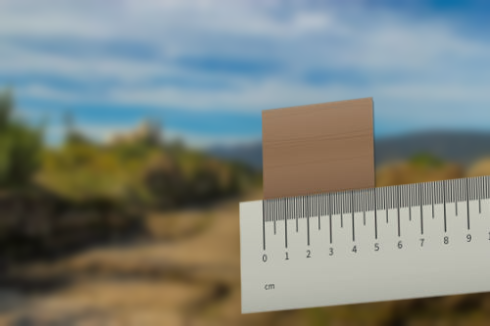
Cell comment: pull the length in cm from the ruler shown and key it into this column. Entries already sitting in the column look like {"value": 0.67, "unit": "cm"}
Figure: {"value": 5, "unit": "cm"}
